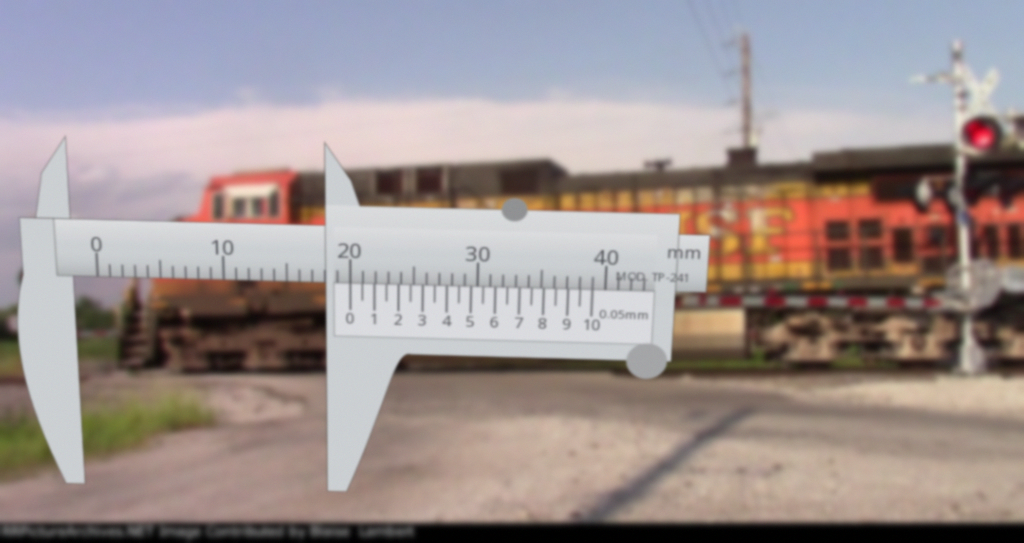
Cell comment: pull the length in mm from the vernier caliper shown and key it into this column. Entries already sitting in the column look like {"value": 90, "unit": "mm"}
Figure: {"value": 20.0, "unit": "mm"}
